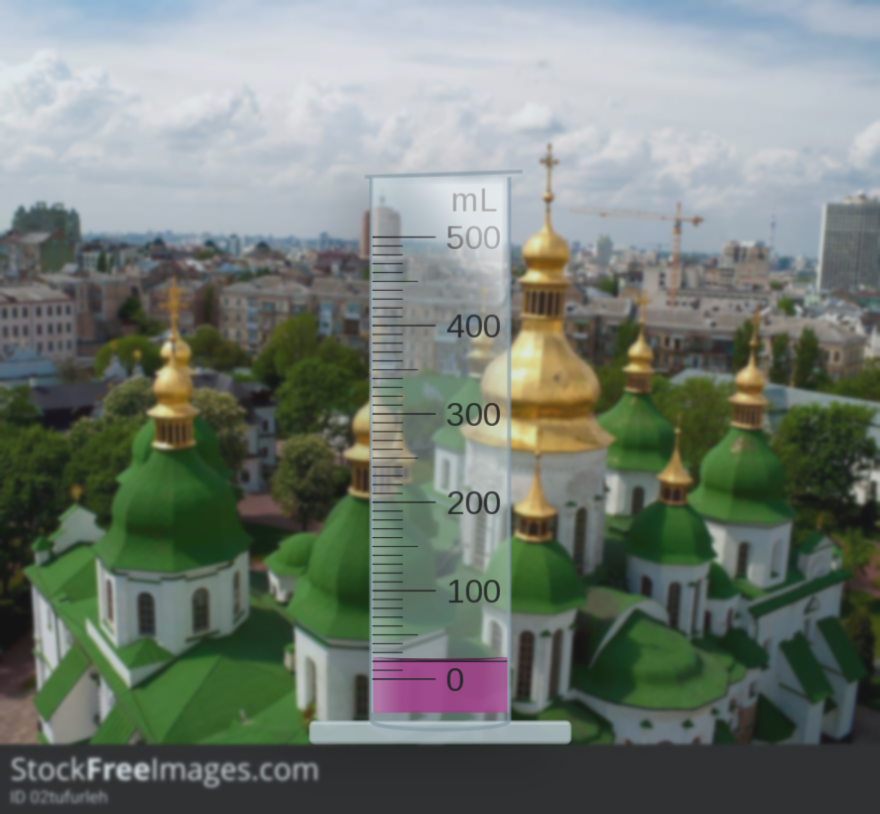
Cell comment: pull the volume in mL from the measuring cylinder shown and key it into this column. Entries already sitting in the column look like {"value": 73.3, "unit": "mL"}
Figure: {"value": 20, "unit": "mL"}
